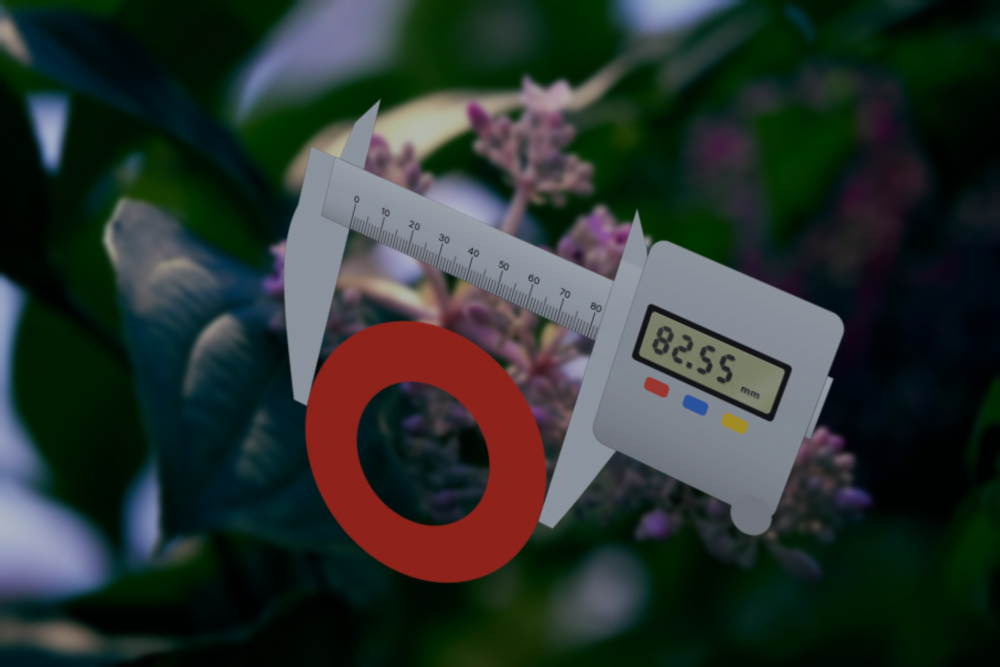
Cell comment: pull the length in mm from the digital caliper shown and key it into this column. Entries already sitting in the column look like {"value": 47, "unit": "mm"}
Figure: {"value": 82.55, "unit": "mm"}
